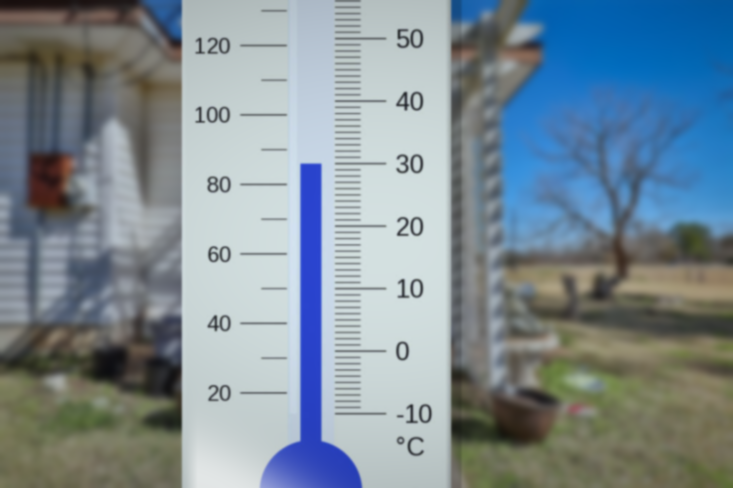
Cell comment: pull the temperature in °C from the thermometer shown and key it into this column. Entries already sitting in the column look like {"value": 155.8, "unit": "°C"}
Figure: {"value": 30, "unit": "°C"}
